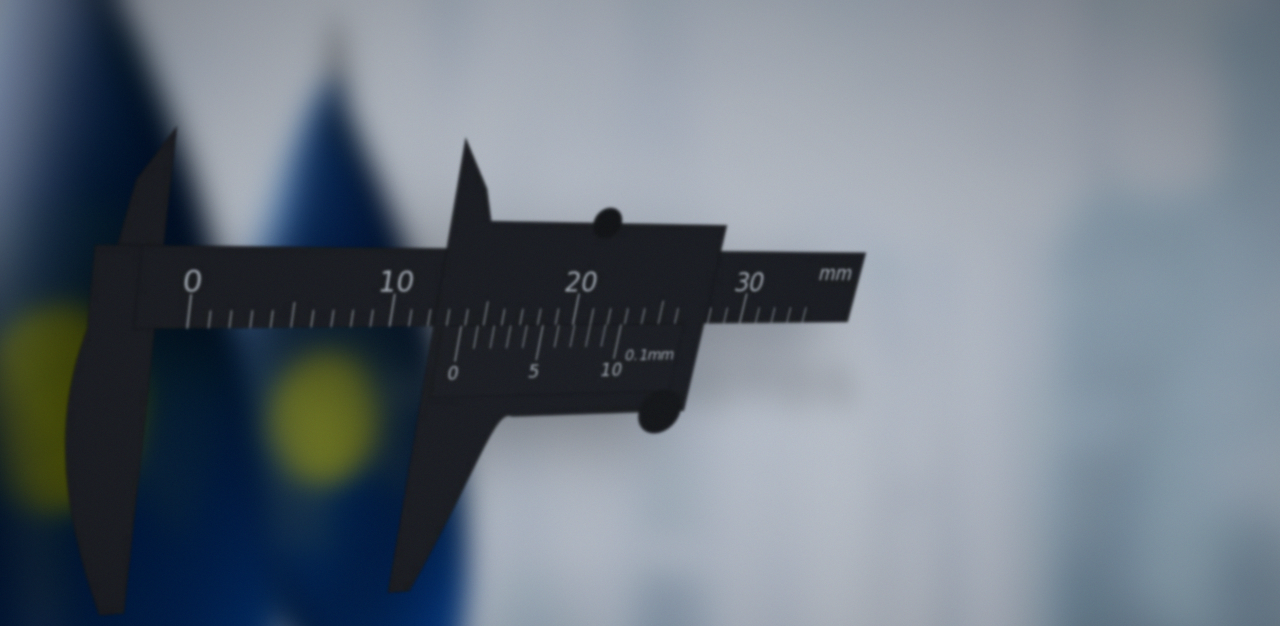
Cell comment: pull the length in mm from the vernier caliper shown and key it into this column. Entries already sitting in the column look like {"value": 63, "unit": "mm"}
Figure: {"value": 13.8, "unit": "mm"}
